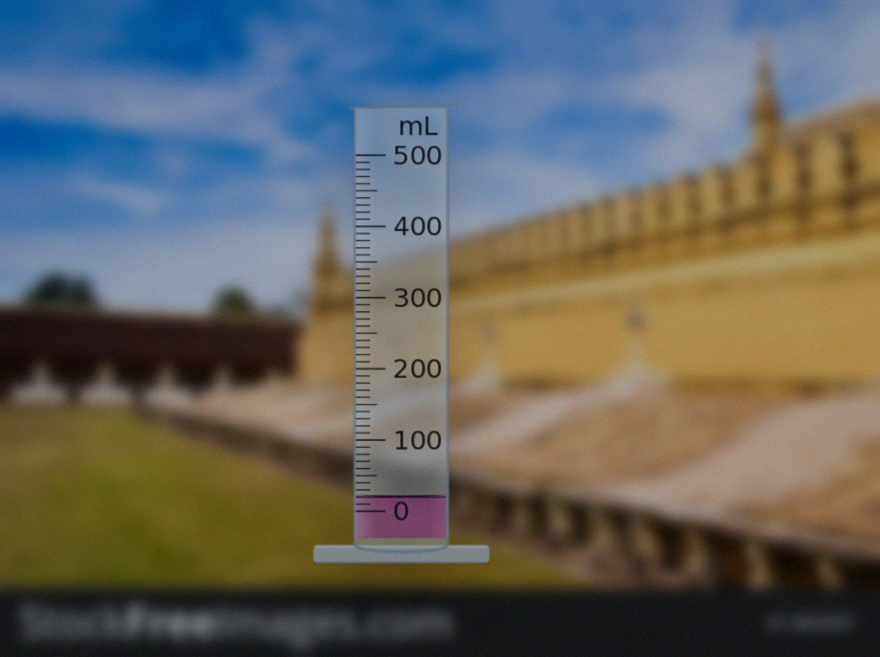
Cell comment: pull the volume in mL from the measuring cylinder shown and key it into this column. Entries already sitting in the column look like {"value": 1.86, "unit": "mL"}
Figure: {"value": 20, "unit": "mL"}
